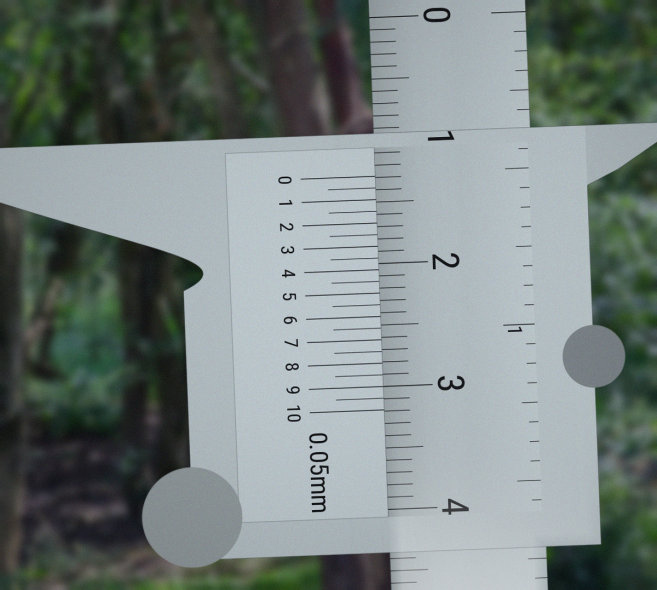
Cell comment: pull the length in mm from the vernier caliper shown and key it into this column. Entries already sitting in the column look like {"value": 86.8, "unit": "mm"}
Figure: {"value": 12.9, "unit": "mm"}
